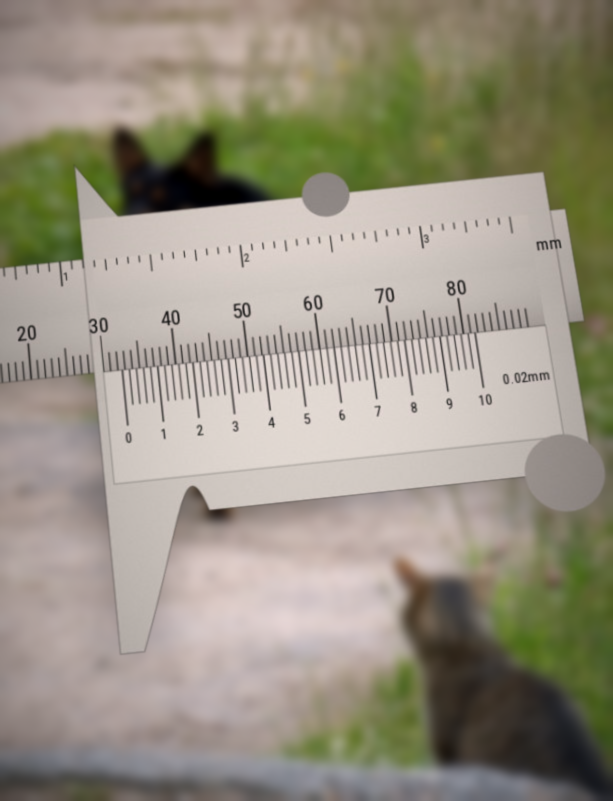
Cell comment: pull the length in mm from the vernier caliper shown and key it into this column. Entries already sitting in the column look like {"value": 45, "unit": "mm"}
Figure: {"value": 32.6, "unit": "mm"}
